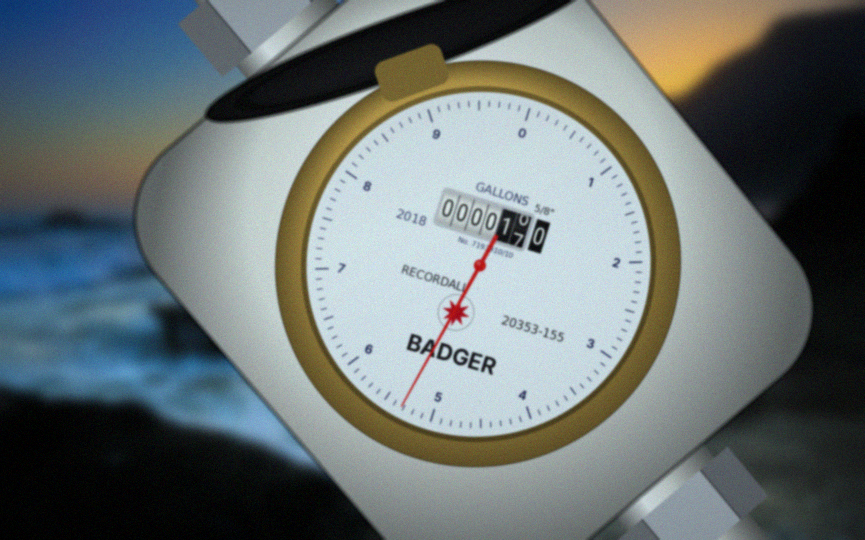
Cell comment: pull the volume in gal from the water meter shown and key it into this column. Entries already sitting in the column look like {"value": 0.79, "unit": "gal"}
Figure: {"value": 165.3, "unit": "gal"}
